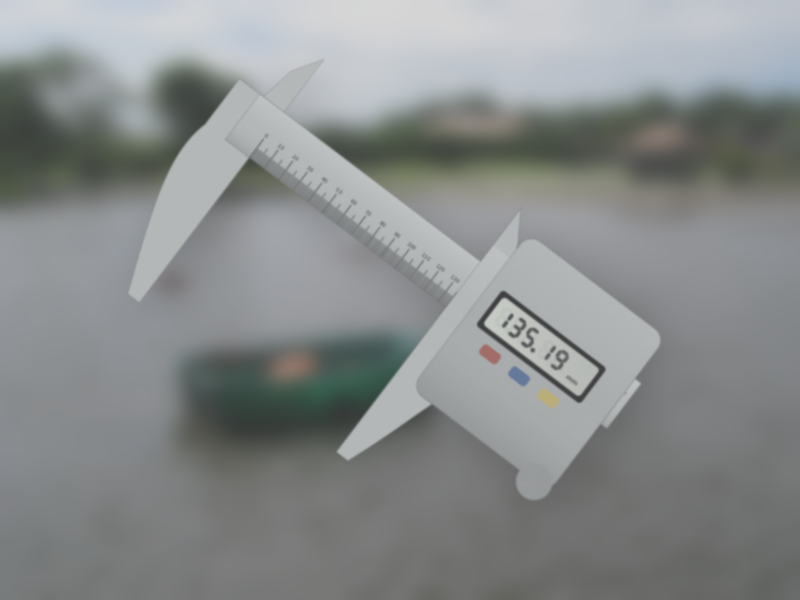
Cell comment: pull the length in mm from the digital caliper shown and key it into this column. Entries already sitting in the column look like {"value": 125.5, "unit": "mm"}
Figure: {"value": 135.19, "unit": "mm"}
